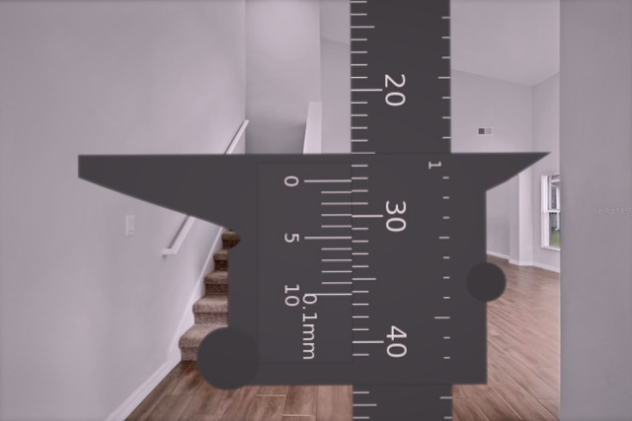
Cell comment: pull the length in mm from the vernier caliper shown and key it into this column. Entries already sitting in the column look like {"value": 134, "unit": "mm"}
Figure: {"value": 27.2, "unit": "mm"}
